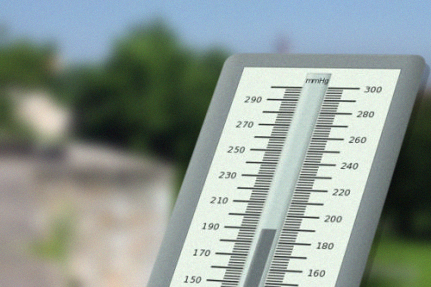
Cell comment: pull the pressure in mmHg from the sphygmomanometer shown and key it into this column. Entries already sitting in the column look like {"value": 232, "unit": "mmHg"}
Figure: {"value": 190, "unit": "mmHg"}
